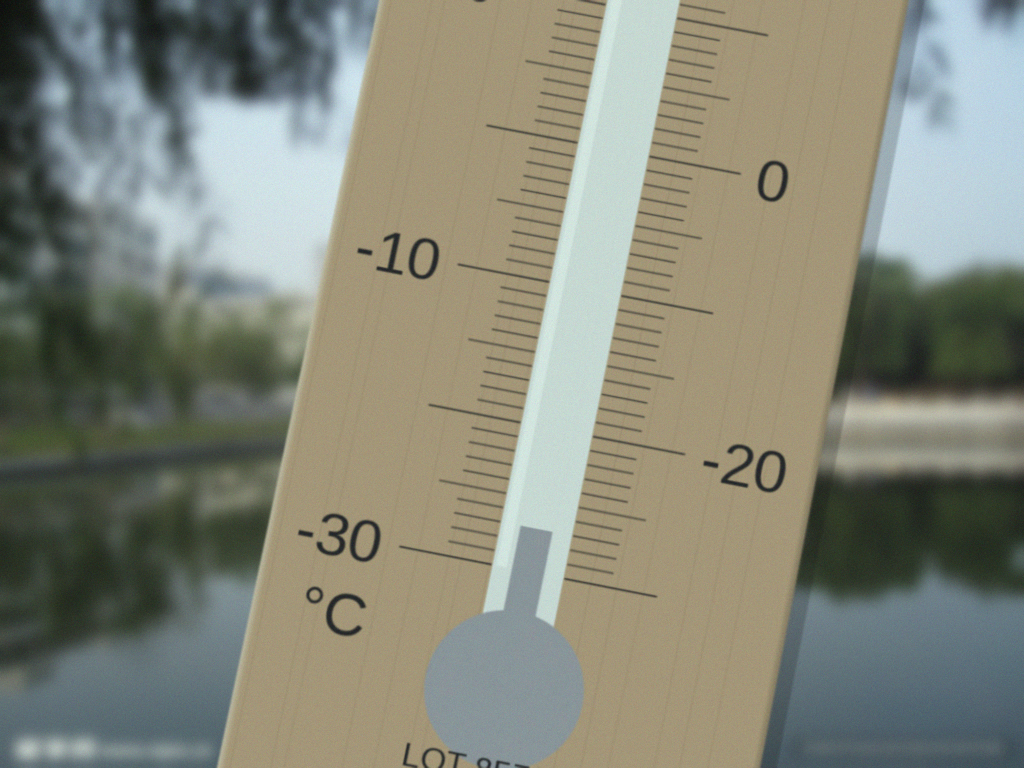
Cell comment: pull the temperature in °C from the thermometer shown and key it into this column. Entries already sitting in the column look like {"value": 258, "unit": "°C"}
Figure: {"value": -27, "unit": "°C"}
